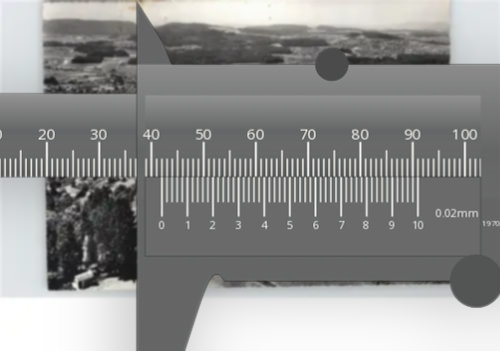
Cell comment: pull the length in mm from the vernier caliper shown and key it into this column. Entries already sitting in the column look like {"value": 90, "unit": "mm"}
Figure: {"value": 42.0, "unit": "mm"}
